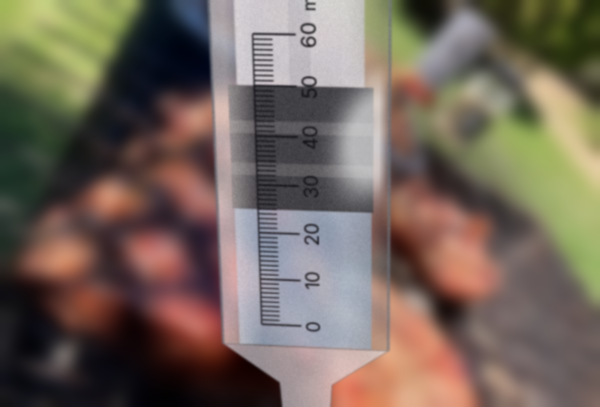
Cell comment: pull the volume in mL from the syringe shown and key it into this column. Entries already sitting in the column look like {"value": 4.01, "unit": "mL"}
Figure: {"value": 25, "unit": "mL"}
